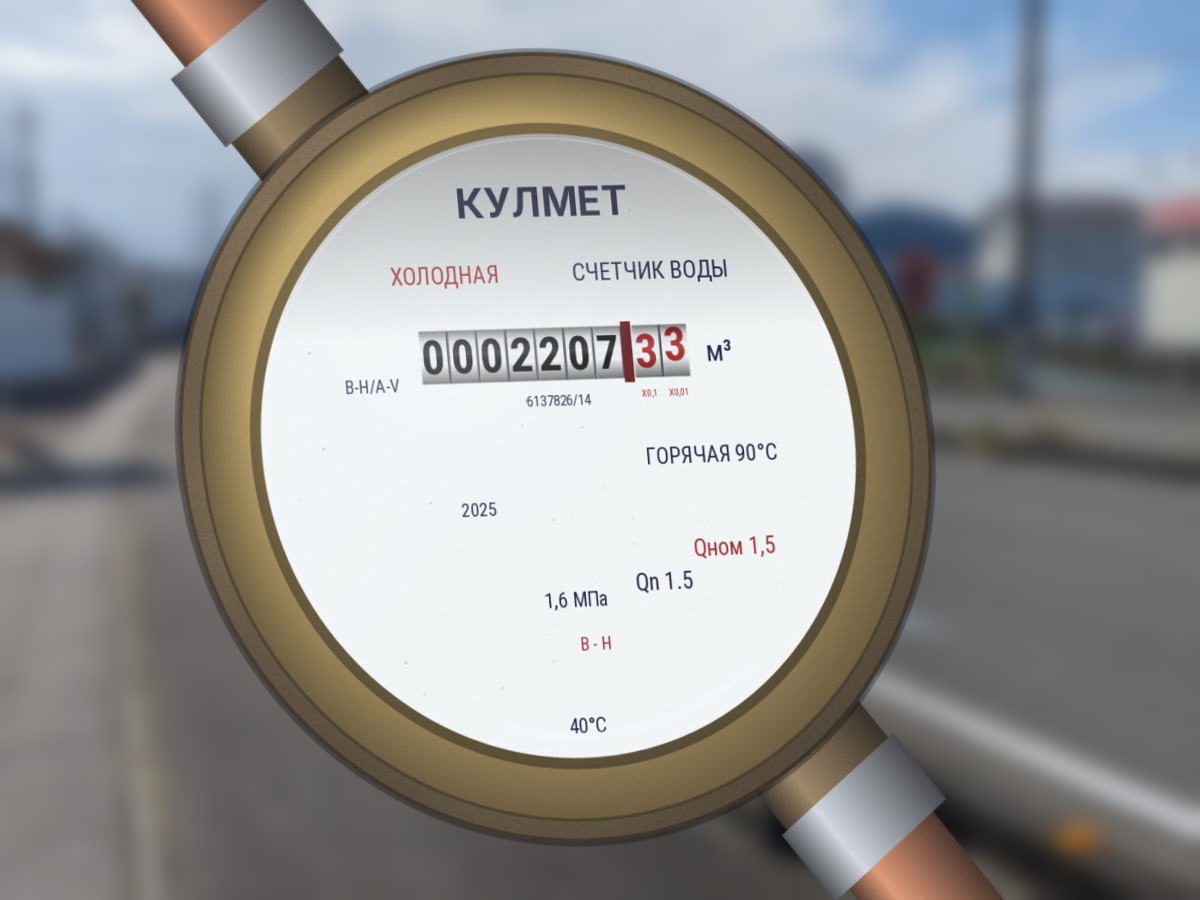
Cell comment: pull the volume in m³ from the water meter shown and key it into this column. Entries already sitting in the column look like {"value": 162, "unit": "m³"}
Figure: {"value": 2207.33, "unit": "m³"}
